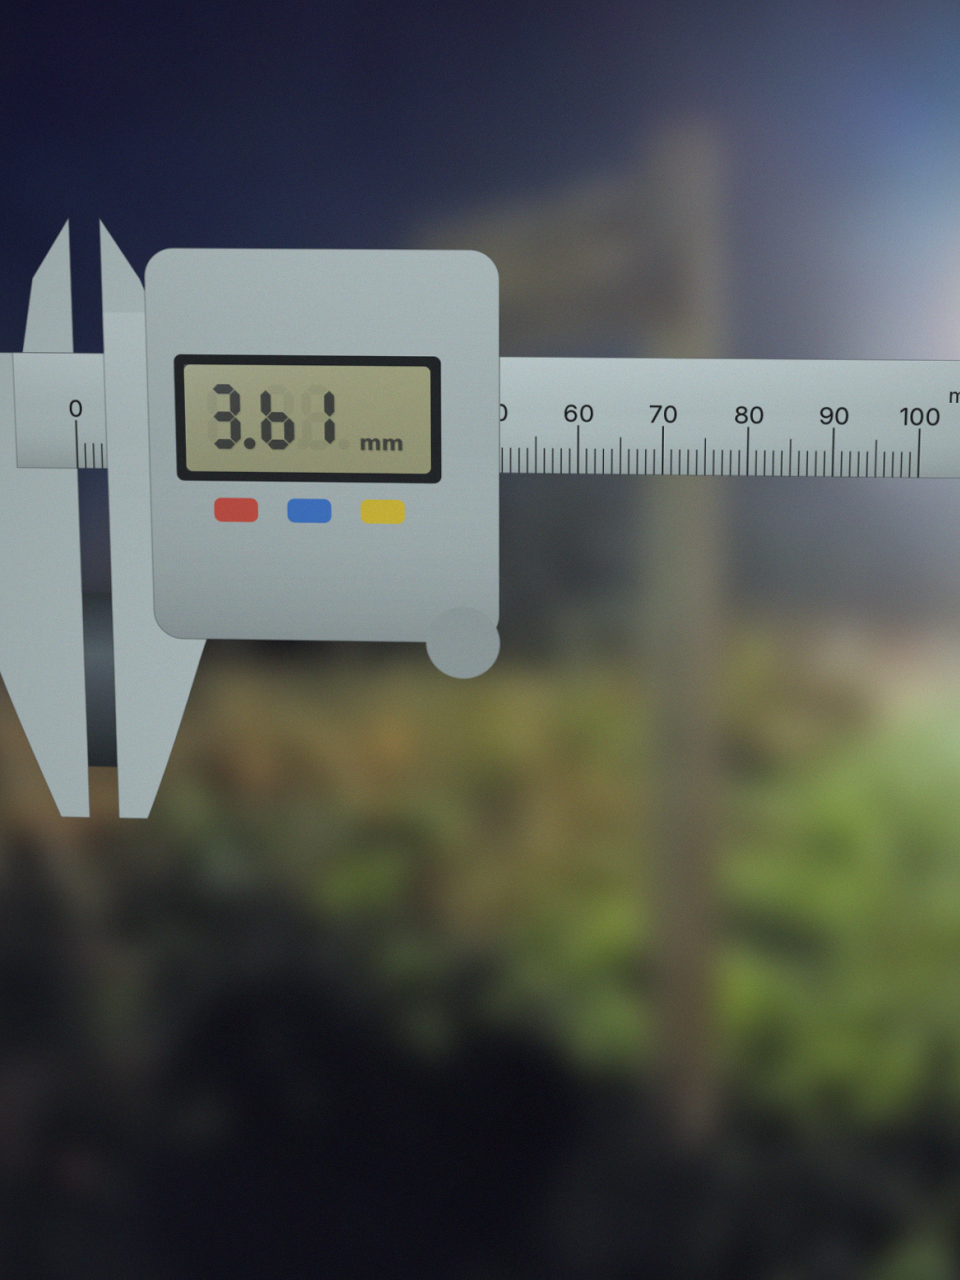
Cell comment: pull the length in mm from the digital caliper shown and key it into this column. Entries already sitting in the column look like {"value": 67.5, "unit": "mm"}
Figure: {"value": 3.61, "unit": "mm"}
